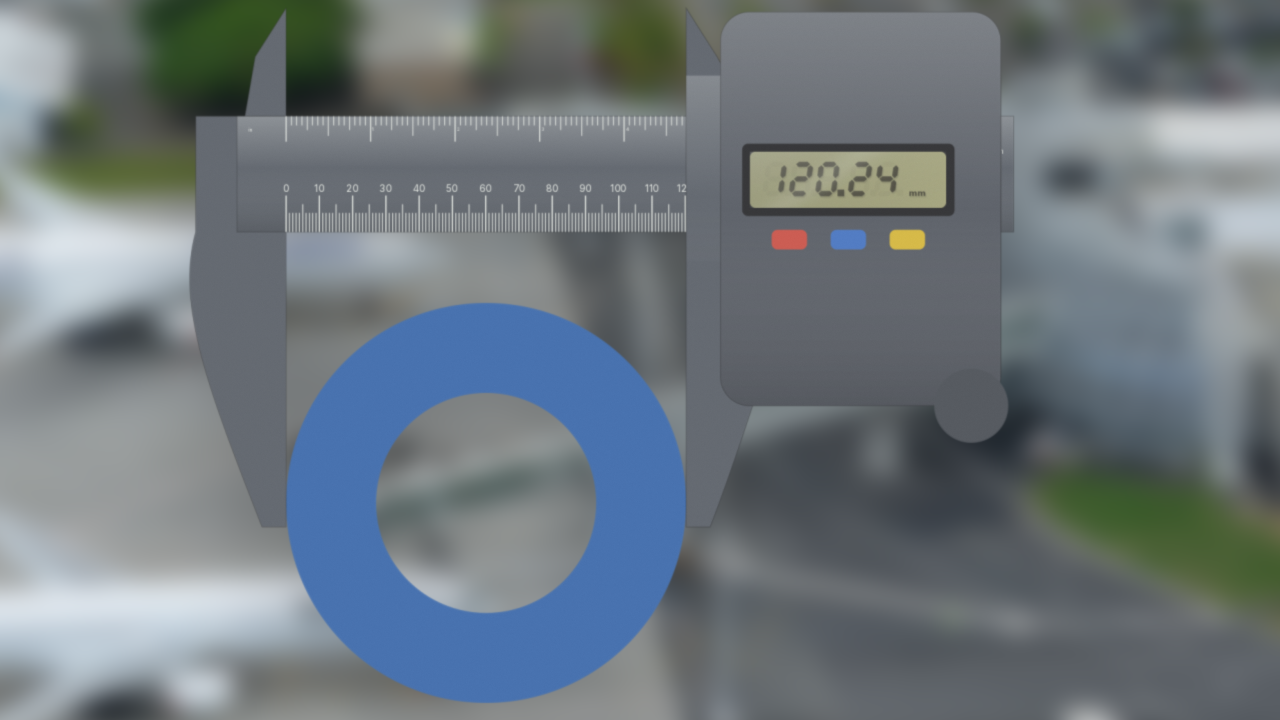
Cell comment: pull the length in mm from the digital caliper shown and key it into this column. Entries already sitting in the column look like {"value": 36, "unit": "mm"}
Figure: {"value": 120.24, "unit": "mm"}
